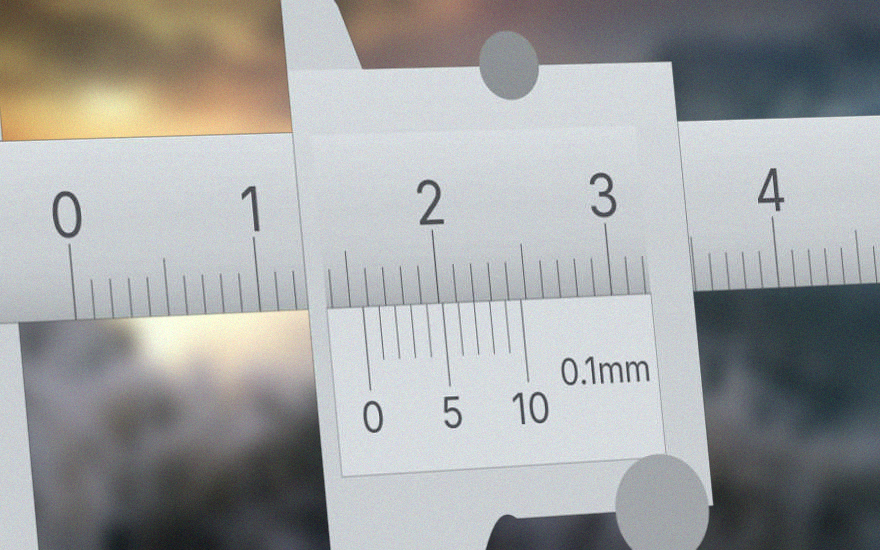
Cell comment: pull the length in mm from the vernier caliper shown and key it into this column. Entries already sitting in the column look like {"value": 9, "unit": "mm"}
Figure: {"value": 15.7, "unit": "mm"}
